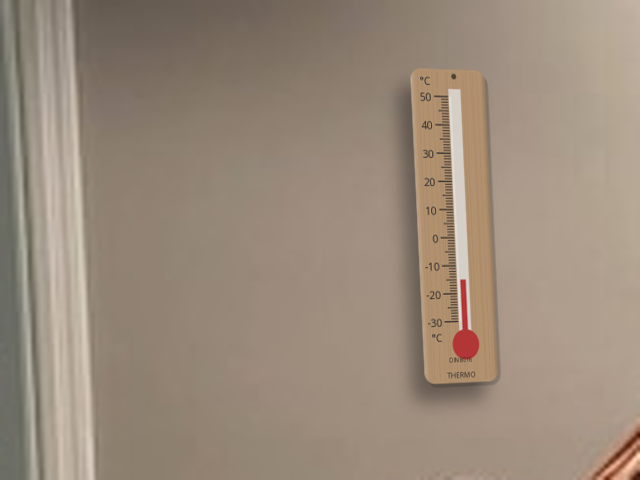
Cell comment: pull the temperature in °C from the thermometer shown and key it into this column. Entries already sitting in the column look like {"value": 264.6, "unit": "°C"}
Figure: {"value": -15, "unit": "°C"}
